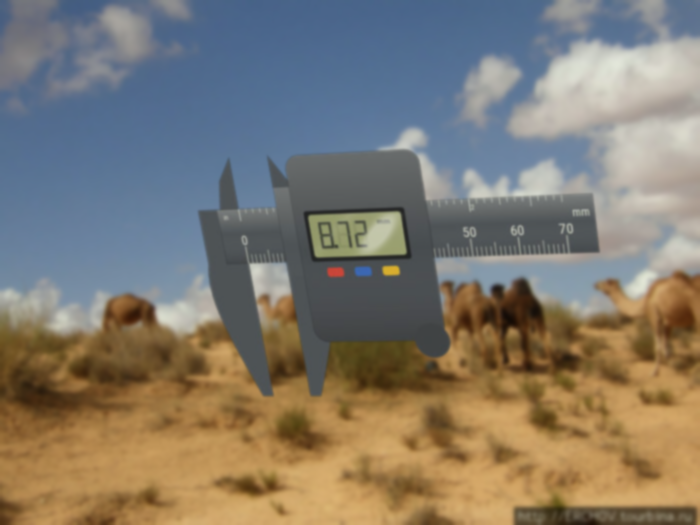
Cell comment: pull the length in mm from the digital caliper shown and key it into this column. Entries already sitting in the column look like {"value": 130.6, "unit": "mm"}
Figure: {"value": 8.72, "unit": "mm"}
